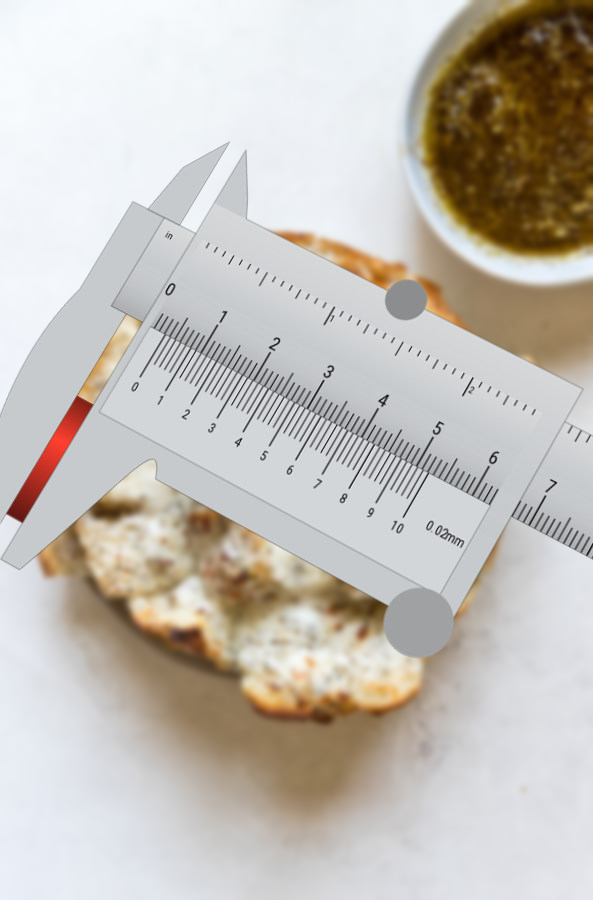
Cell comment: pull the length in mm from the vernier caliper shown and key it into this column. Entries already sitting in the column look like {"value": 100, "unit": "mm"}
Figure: {"value": 3.2, "unit": "mm"}
